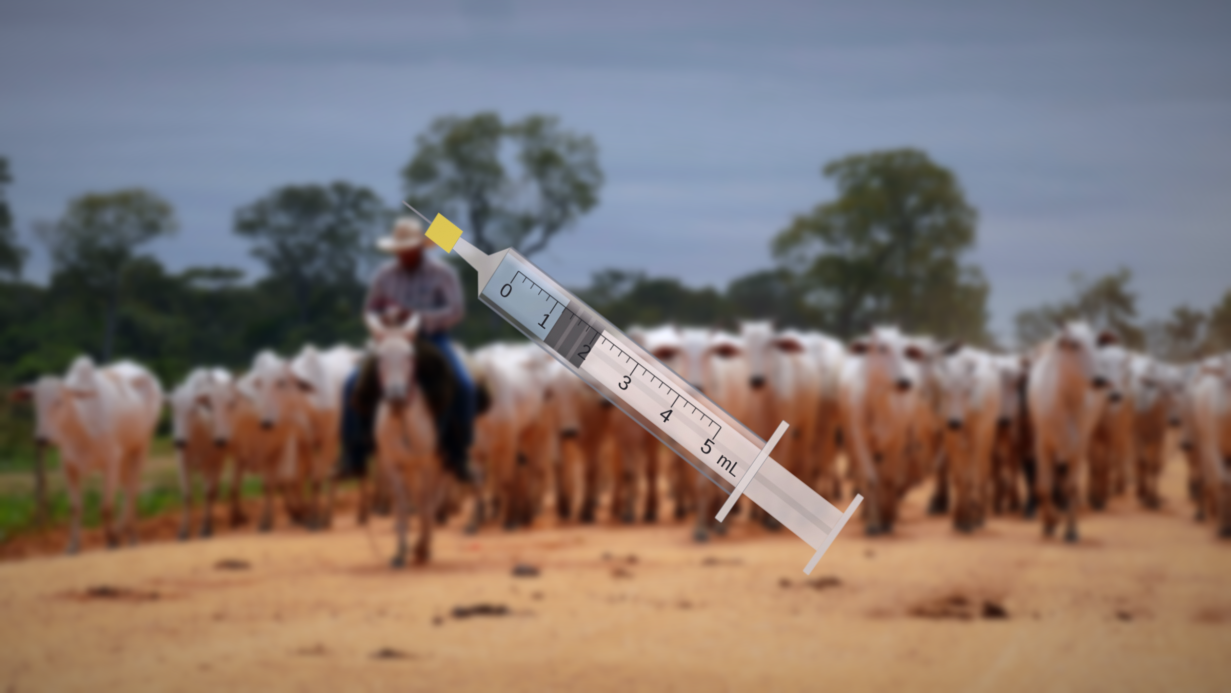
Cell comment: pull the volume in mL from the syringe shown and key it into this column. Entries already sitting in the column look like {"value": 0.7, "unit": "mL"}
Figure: {"value": 1.2, "unit": "mL"}
